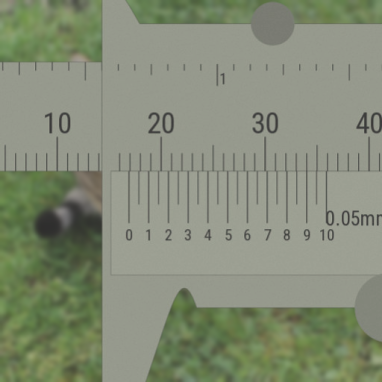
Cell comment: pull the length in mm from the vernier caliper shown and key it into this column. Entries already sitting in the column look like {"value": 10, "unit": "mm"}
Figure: {"value": 16.9, "unit": "mm"}
